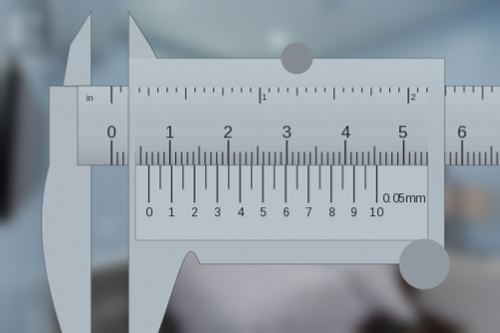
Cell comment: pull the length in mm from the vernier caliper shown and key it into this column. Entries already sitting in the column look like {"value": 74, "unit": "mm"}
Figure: {"value": 6.4, "unit": "mm"}
